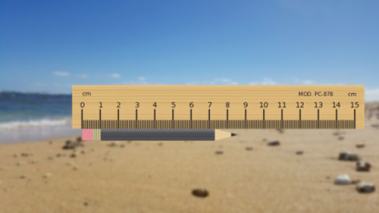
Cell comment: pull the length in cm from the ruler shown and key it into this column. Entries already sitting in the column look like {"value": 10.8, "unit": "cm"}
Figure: {"value": 8.5, "unit": "cm"}
